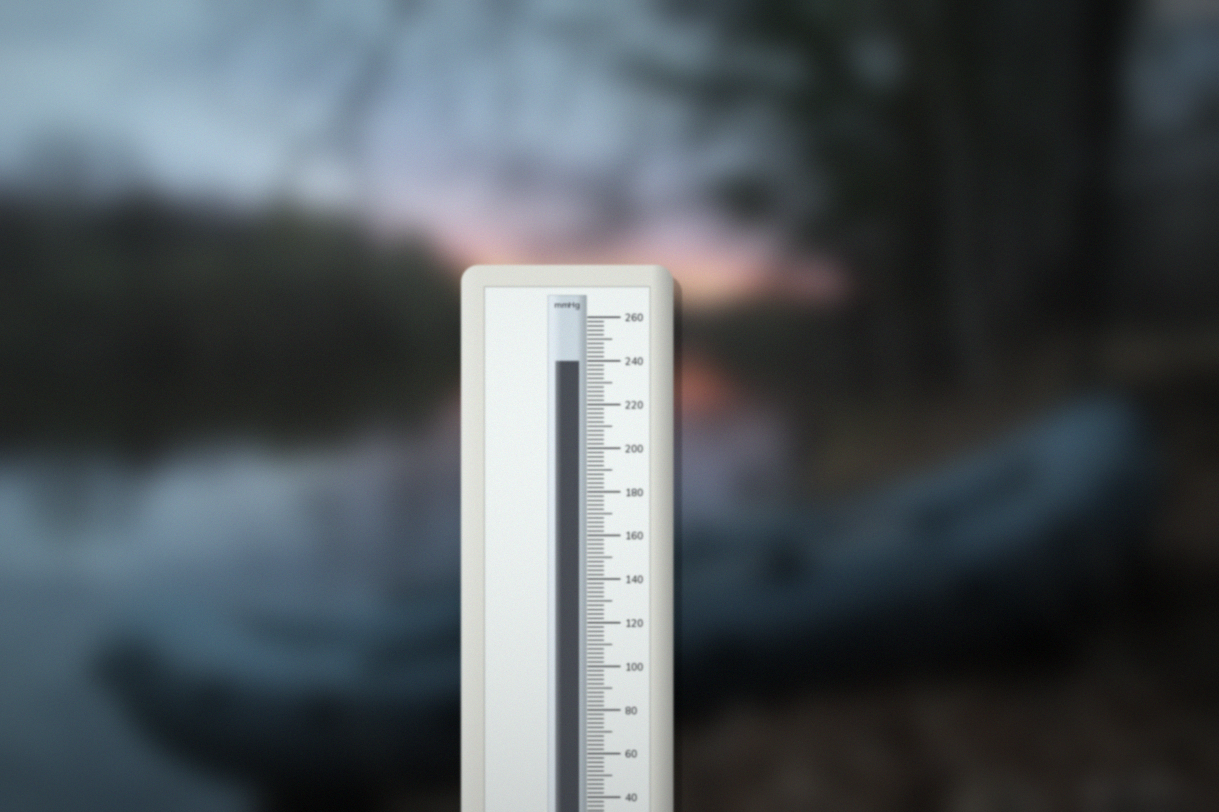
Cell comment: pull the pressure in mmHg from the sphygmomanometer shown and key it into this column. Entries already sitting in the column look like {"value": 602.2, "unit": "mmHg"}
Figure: {"value": 240, "unit": "mmHg"}
